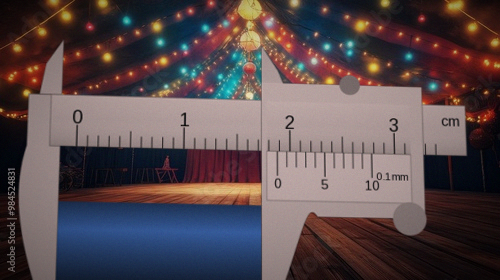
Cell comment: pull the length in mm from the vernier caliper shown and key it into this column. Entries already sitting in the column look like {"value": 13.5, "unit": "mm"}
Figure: {"value": 18.8, "unit": "mm"}
